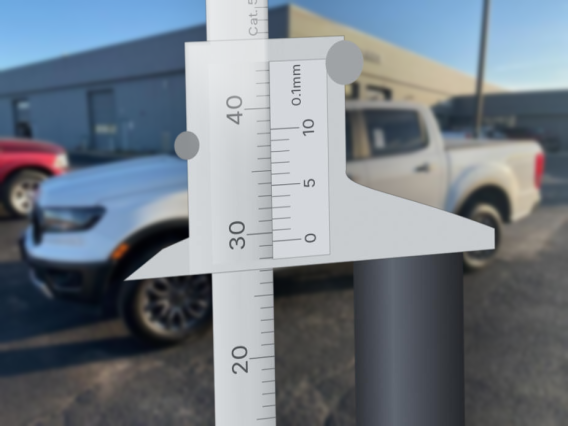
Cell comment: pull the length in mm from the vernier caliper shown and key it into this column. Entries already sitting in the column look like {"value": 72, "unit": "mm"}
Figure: {"value": 29.3, "unit": "mm"}
